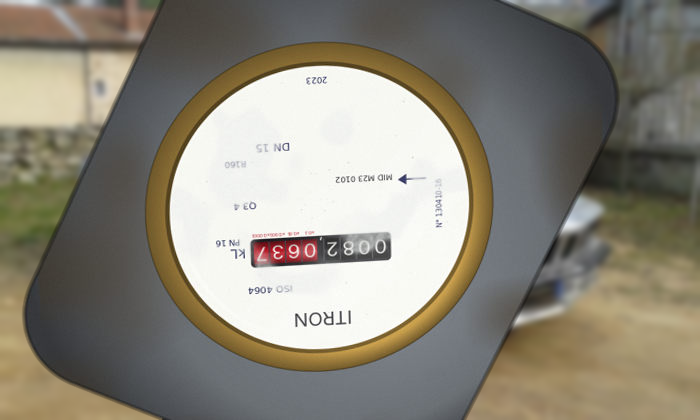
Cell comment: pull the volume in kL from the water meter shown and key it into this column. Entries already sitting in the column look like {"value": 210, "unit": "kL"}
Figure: {"value": 82.0637, "unit": "kL"}
